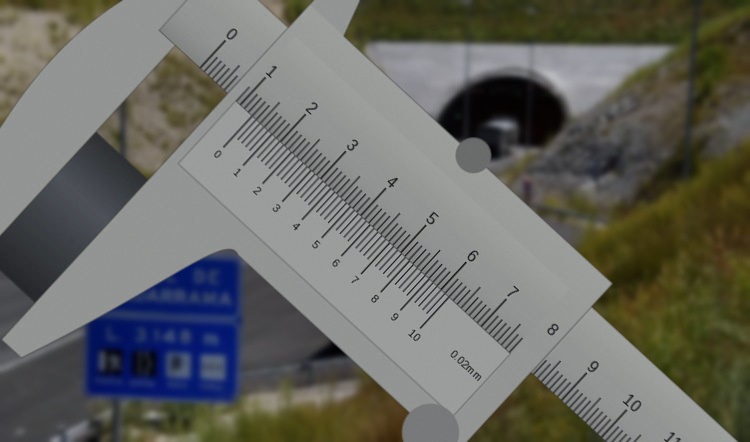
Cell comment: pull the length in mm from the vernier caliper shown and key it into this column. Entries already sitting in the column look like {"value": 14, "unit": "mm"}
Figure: {"value": 13.0, "unit": "mm"}
